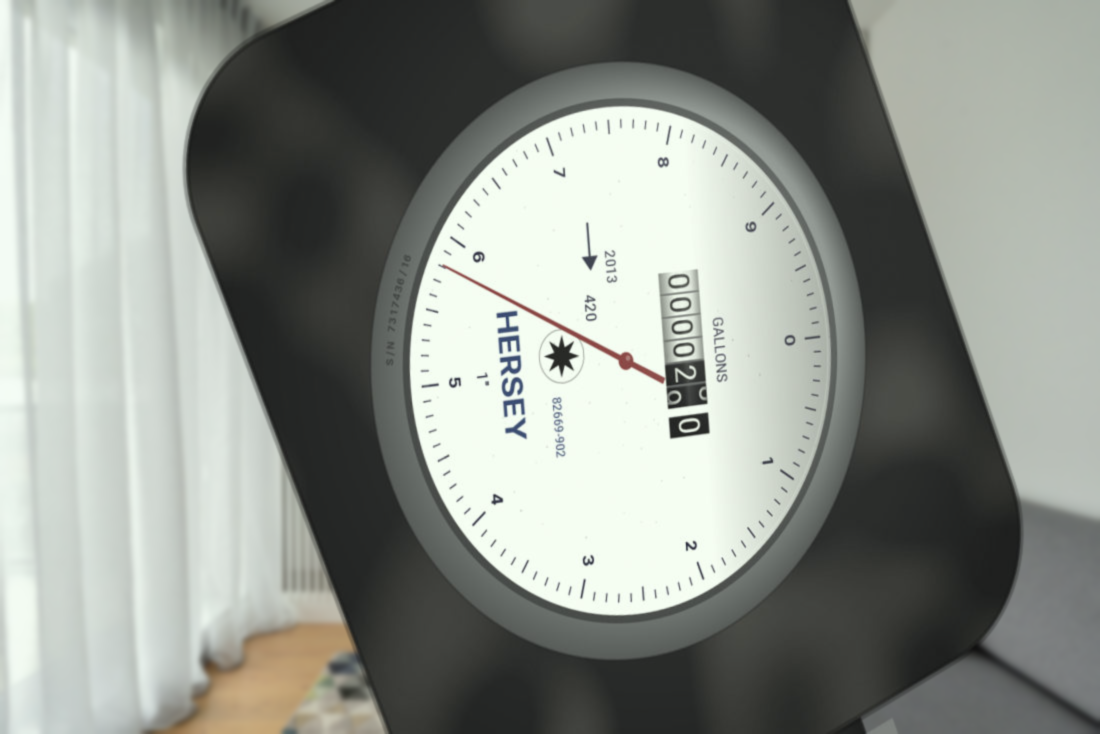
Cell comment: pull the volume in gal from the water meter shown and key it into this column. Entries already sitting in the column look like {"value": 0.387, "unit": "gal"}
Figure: {"value": 285.8, "unit": "gal"}
